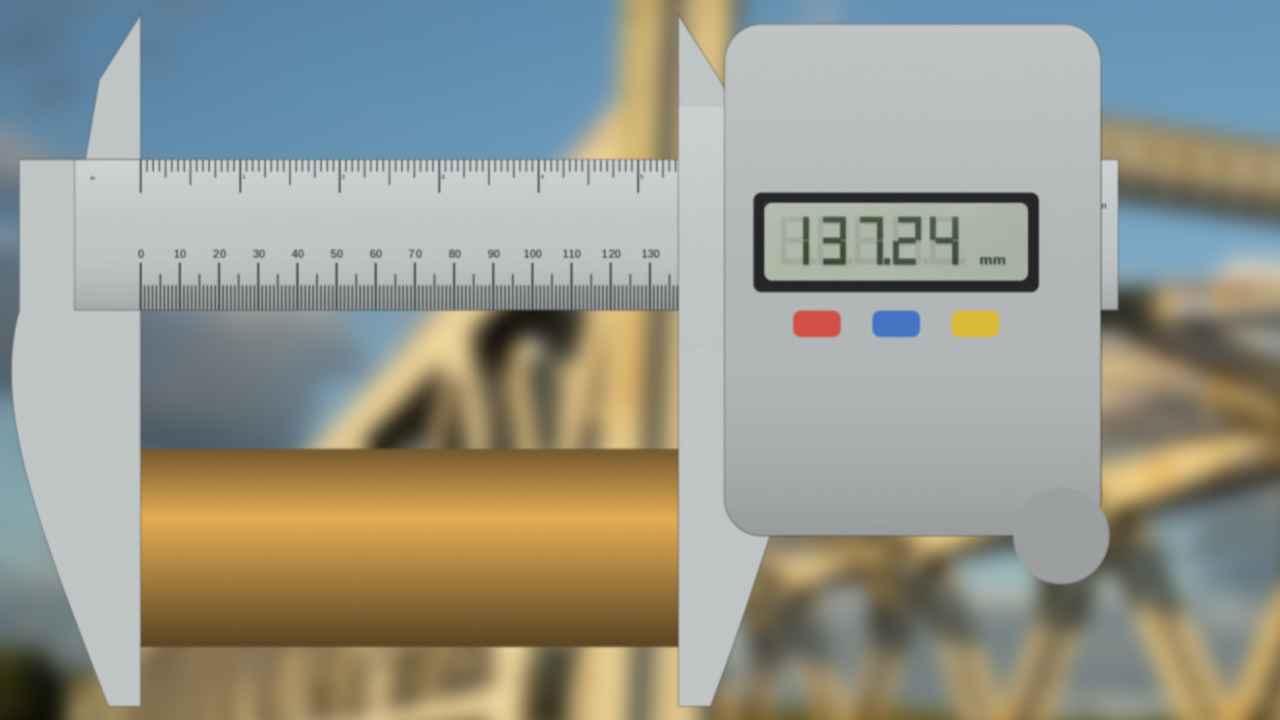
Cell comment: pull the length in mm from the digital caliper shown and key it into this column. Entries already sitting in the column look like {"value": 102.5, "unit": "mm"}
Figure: {"value": 137.24, "unit": "mm"}
